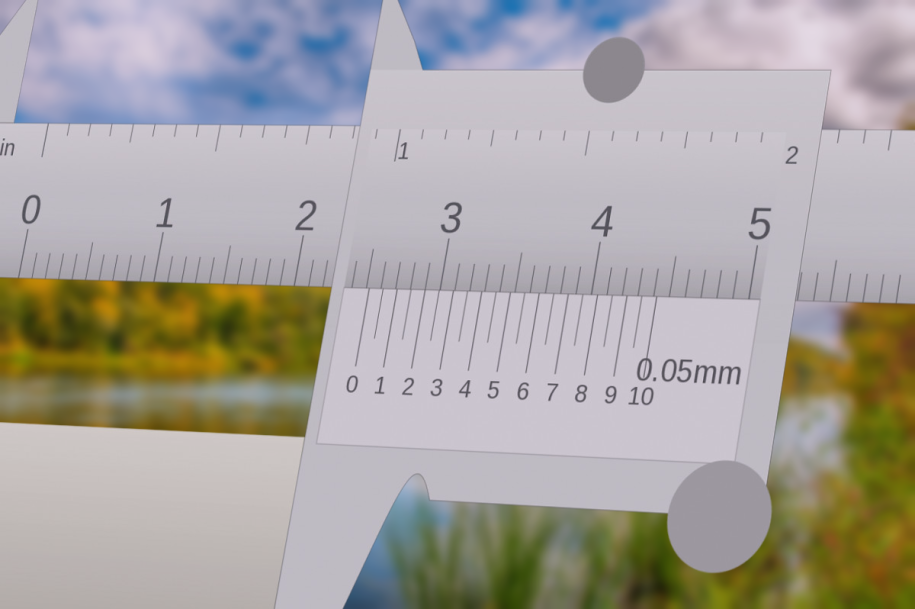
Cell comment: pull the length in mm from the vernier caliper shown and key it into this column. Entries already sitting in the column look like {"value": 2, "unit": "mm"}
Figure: {"value": 25.2, "unit": "mm"}
